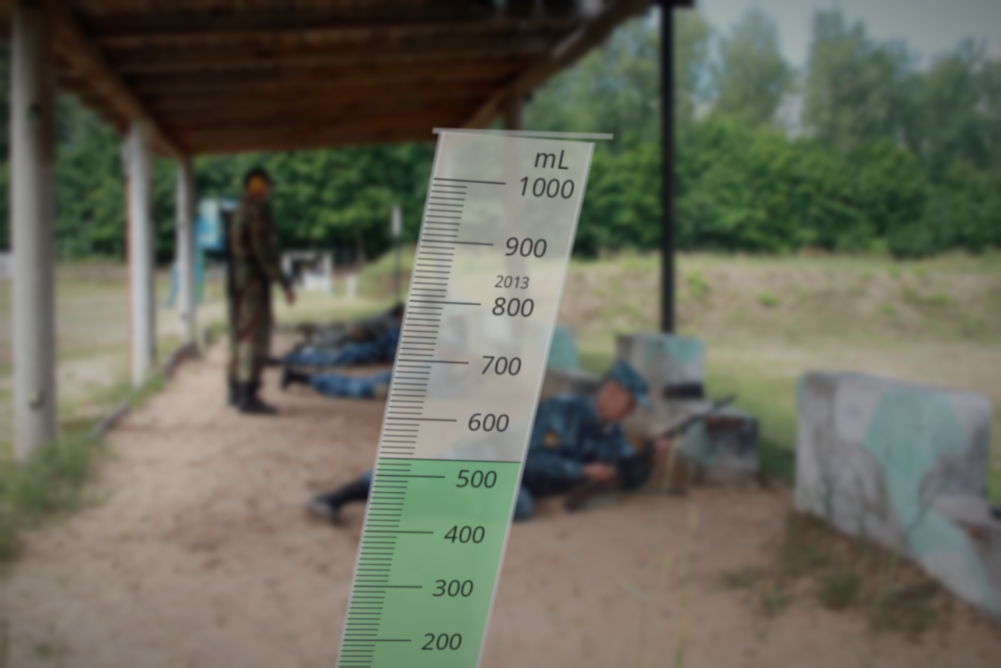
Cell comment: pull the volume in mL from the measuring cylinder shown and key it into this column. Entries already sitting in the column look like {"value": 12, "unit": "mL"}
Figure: {"value": 530, "unit": "mL"}
